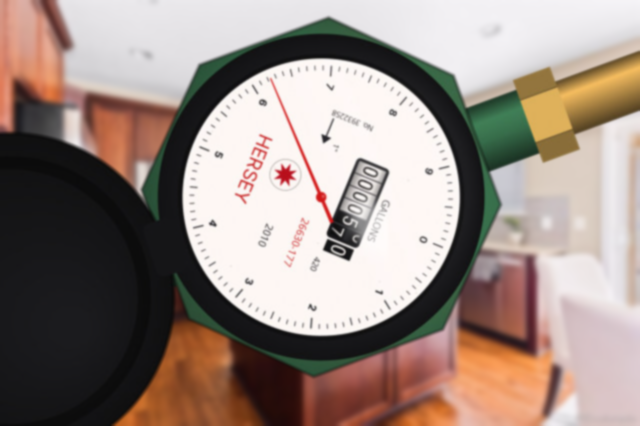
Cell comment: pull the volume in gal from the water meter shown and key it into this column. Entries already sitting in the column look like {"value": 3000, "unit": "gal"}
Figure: {"value": 566.2, "unit": "gal"}
